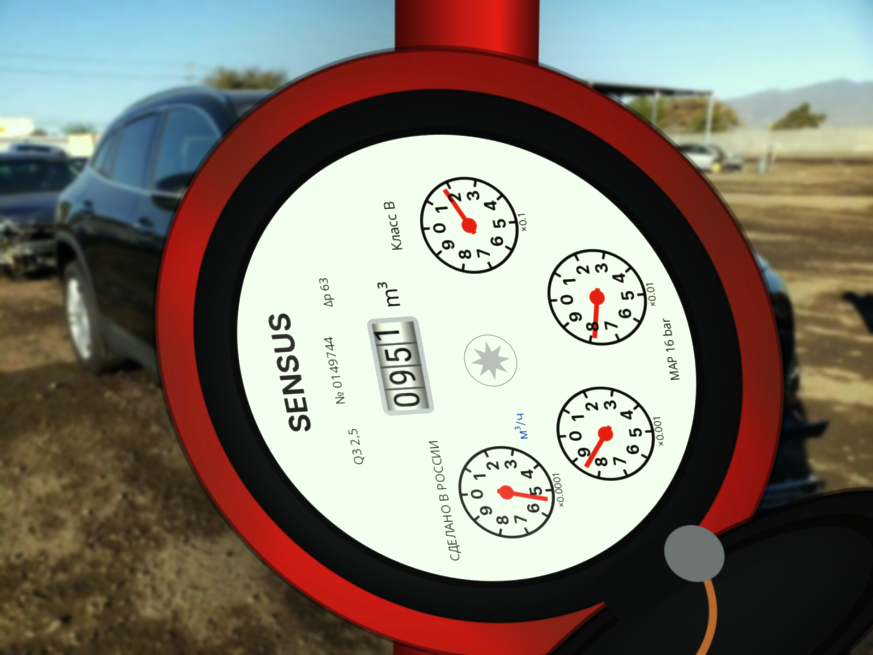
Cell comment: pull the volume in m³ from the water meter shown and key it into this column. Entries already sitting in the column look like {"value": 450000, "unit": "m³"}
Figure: {"value": 951.1785, "unit": "m³"}
